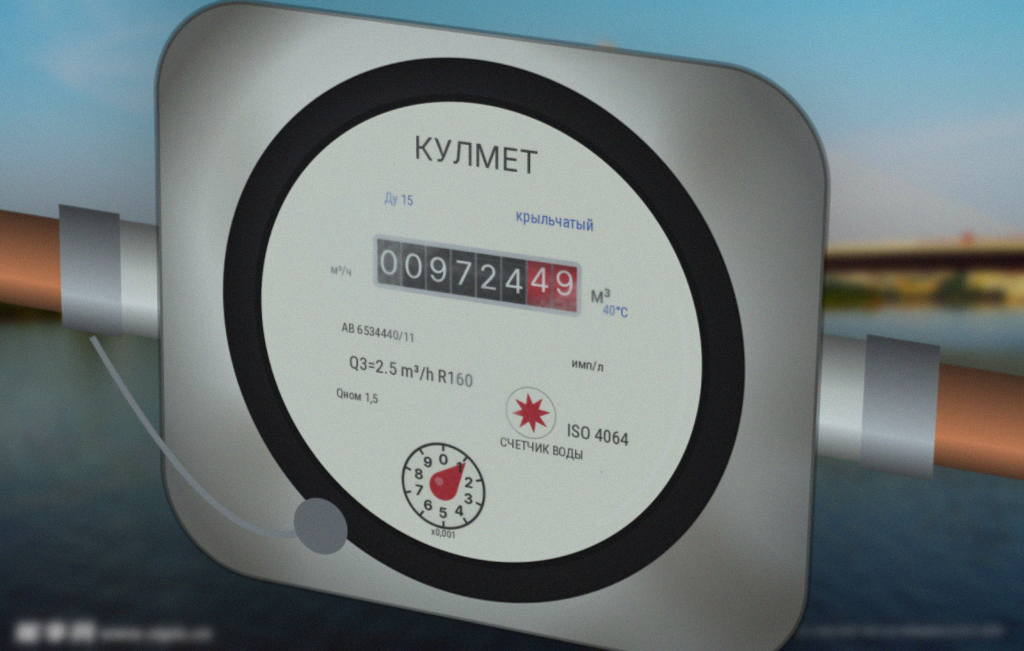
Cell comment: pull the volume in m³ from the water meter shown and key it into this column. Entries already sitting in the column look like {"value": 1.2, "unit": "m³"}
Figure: {"value": 9724.491, "unit": "m³"}
